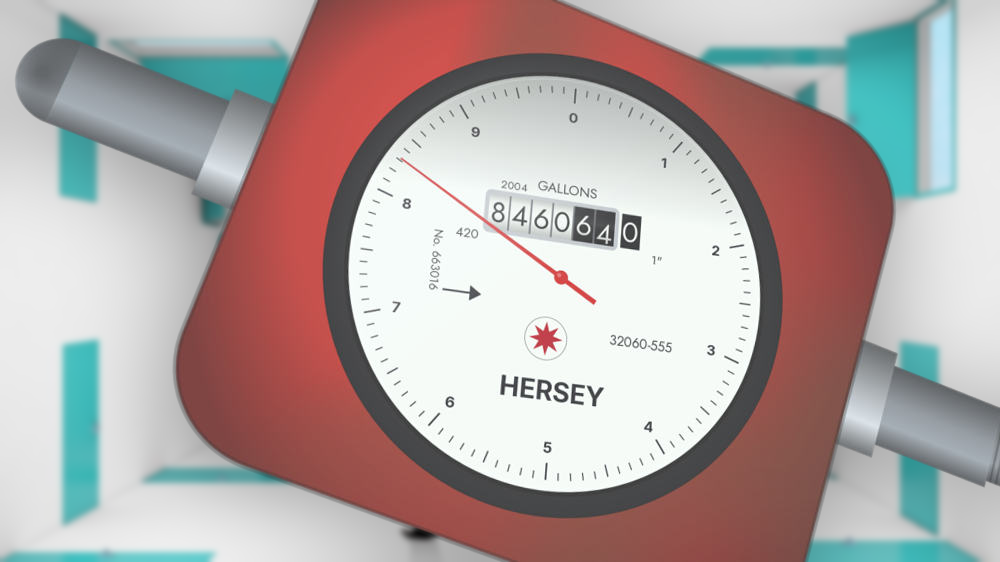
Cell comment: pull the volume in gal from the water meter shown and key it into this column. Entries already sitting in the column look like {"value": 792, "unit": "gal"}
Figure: {"value": 8460638.3, "unit": "gal"}
